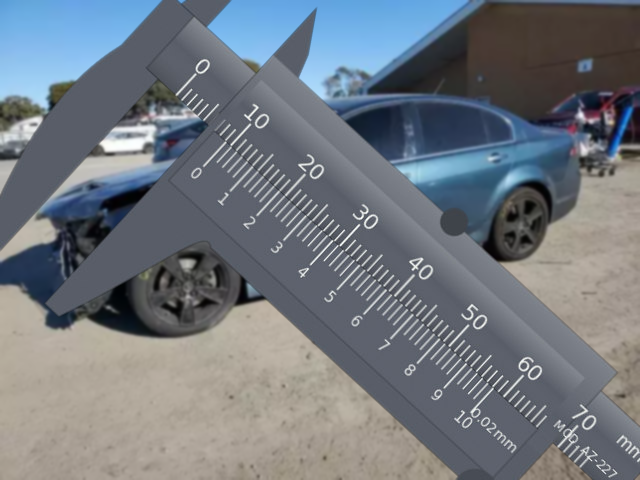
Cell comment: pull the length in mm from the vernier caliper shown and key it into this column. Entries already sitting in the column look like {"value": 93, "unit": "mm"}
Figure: {"value": 9.2, "unit": "mm"}
